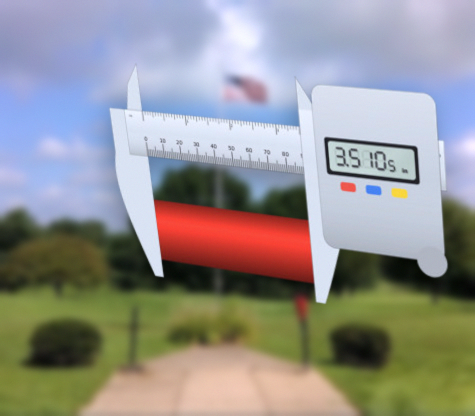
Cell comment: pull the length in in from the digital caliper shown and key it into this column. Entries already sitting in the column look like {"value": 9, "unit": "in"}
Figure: {"value": 3.5105, "unit": "in"}
